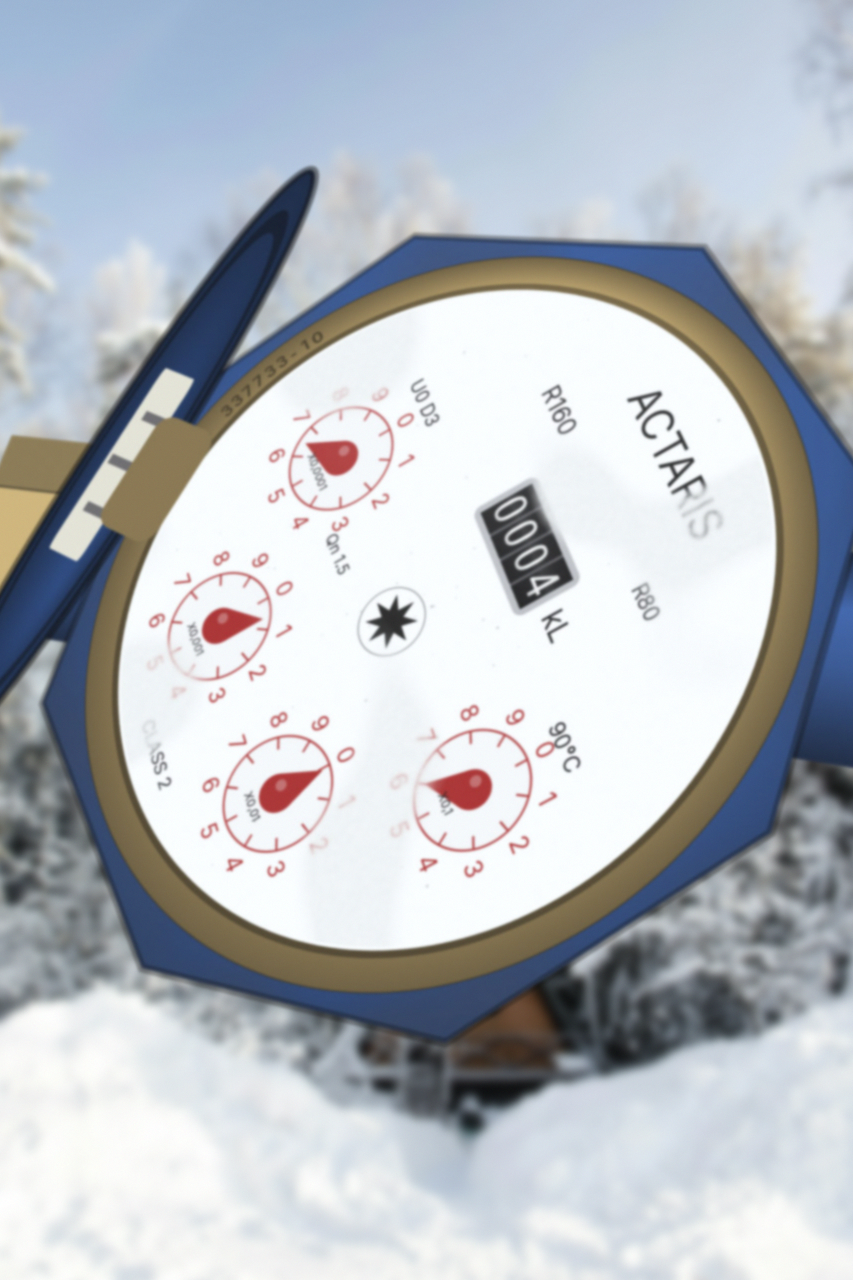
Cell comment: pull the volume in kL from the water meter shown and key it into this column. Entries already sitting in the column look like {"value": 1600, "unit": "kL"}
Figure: {"value": 4.6006, "unit": "kL"}
